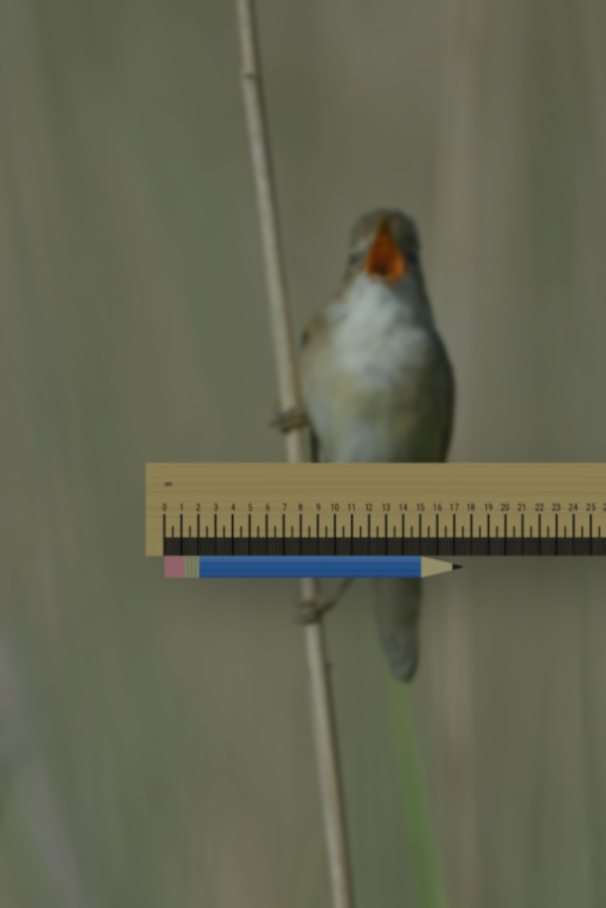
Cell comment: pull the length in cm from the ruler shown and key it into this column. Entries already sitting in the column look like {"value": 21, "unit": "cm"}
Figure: {"value": 17.5, "unit": "cm"}
